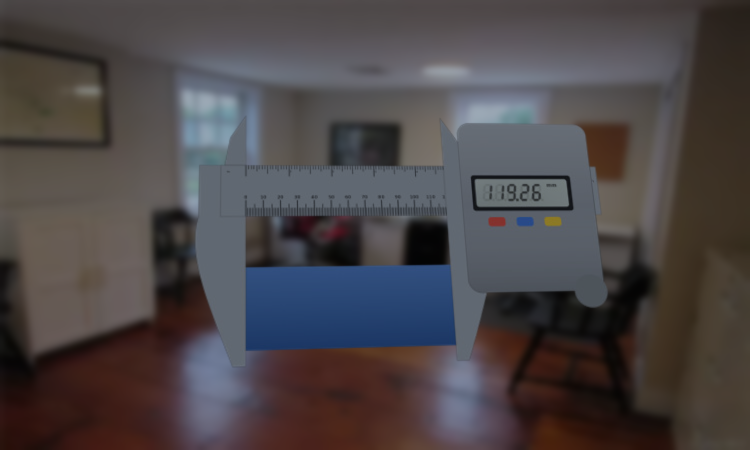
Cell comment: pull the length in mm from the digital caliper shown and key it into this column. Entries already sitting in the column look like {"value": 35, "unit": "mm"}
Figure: {"value": 119.26, "unit": "mm"}
